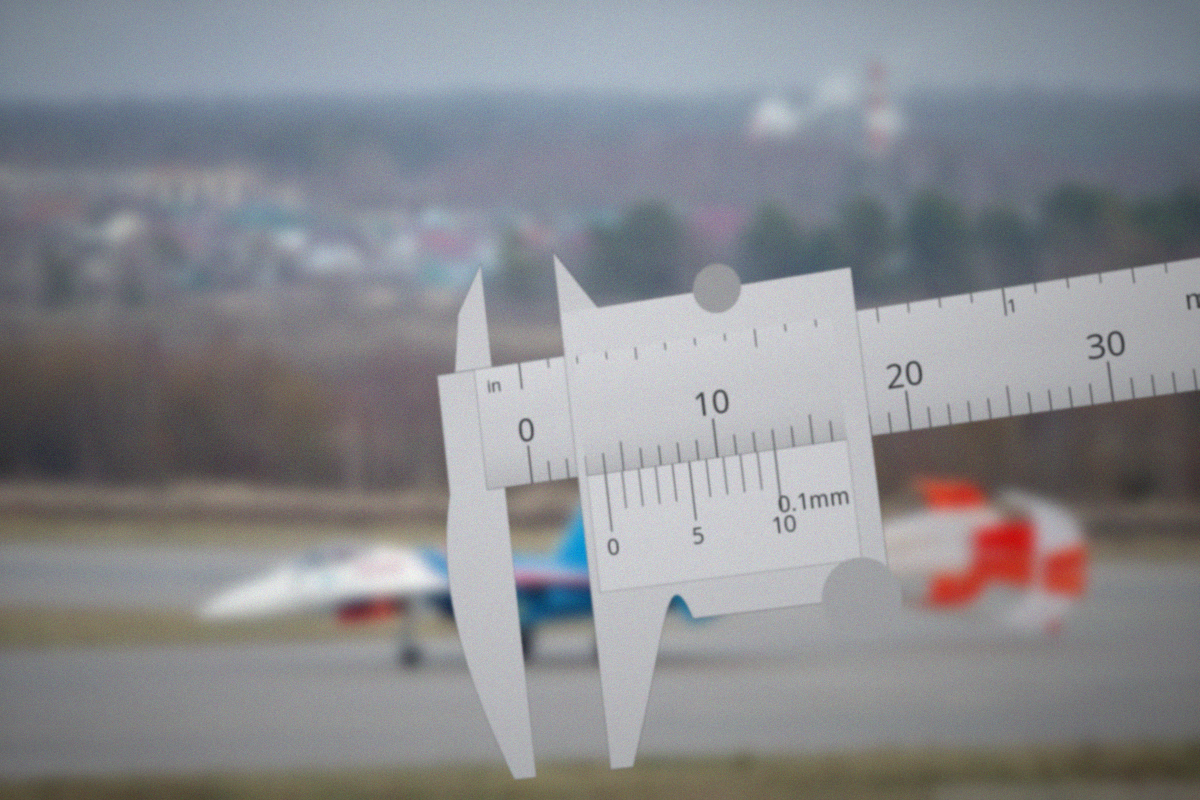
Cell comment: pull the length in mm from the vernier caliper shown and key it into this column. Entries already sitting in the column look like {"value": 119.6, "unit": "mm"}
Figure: {"value": 4.0, "unit": "mm"}
